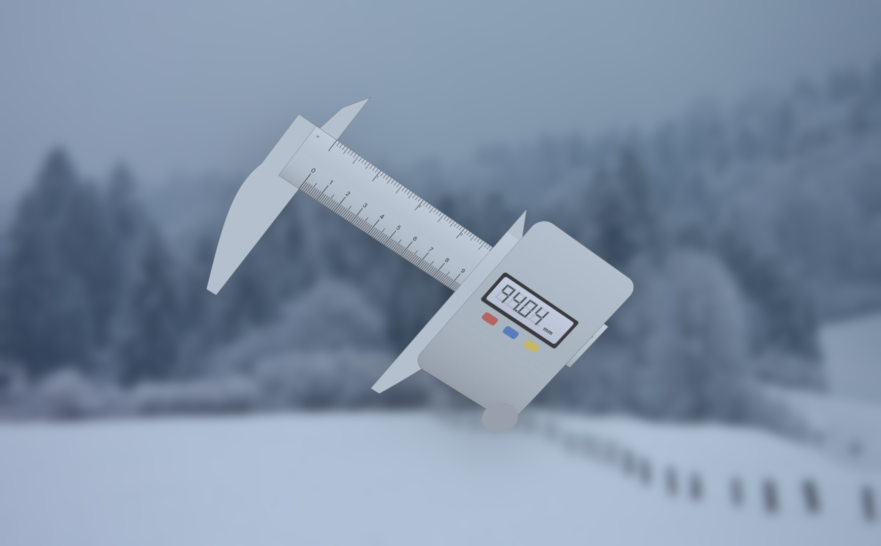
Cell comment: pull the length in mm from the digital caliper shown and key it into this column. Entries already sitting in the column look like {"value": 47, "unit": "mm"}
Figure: {"value": 94.04, "unit": "mm"}
